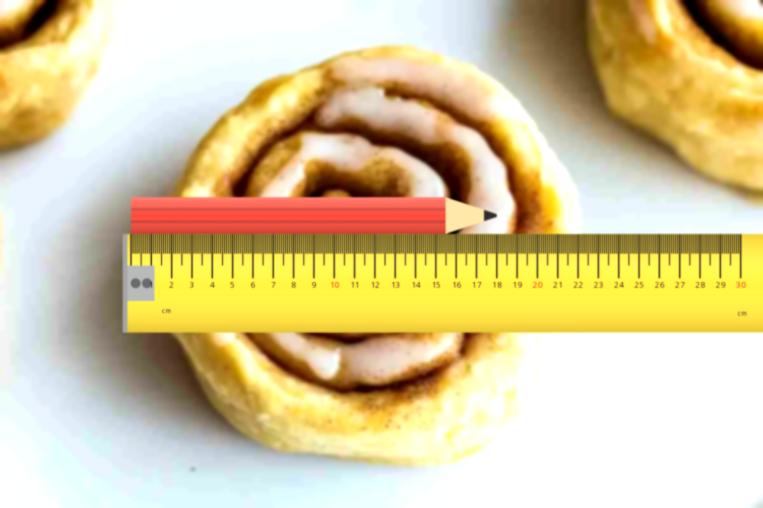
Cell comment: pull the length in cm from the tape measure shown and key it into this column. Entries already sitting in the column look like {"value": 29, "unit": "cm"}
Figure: {"value": 18, "unit": "cm"}
